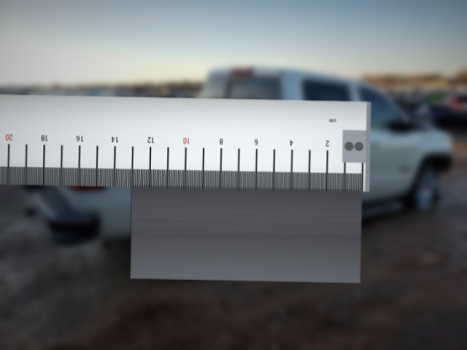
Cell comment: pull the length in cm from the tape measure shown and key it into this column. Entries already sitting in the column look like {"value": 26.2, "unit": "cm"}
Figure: {"value": 13, "unit": "cm"}
